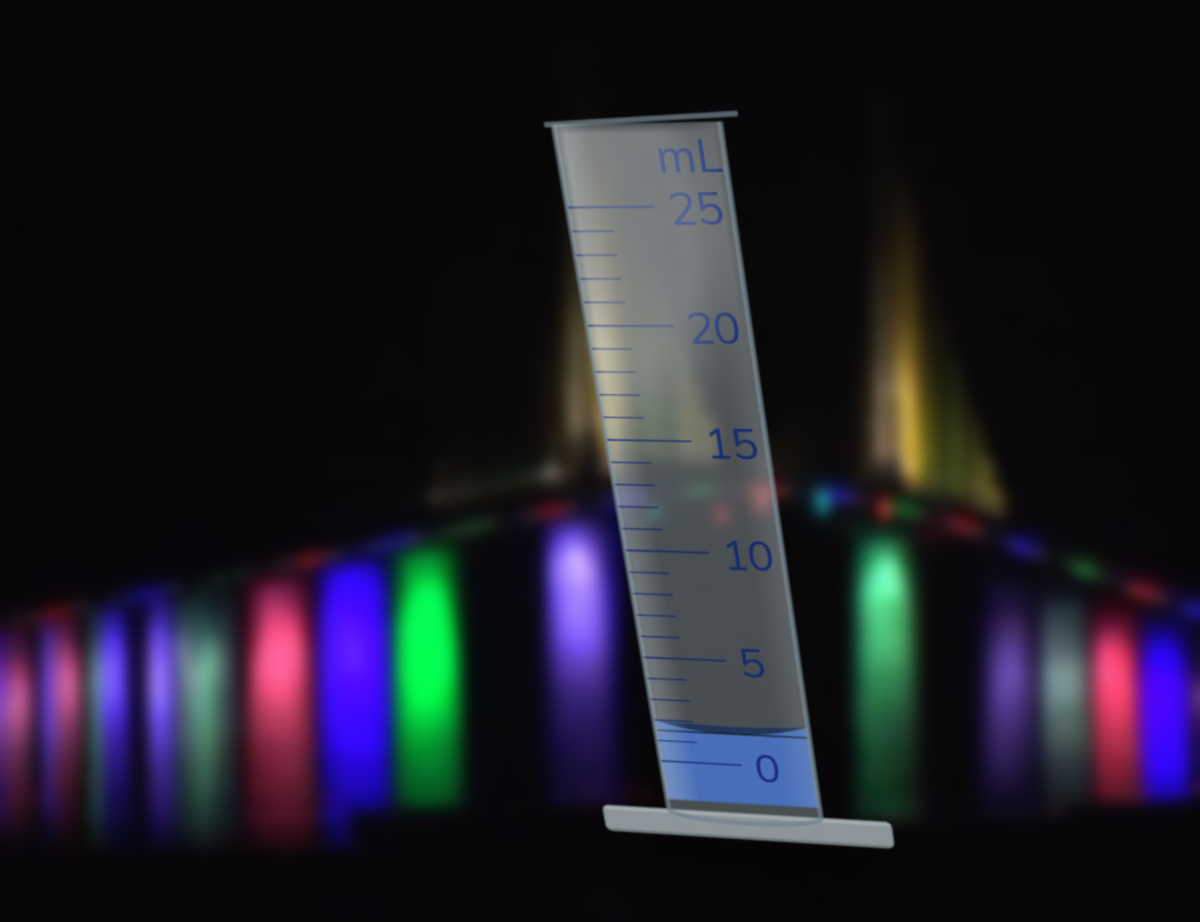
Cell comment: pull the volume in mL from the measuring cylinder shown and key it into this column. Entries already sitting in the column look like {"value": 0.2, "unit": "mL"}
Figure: {"value": 1.5, "unit": "mL"}
